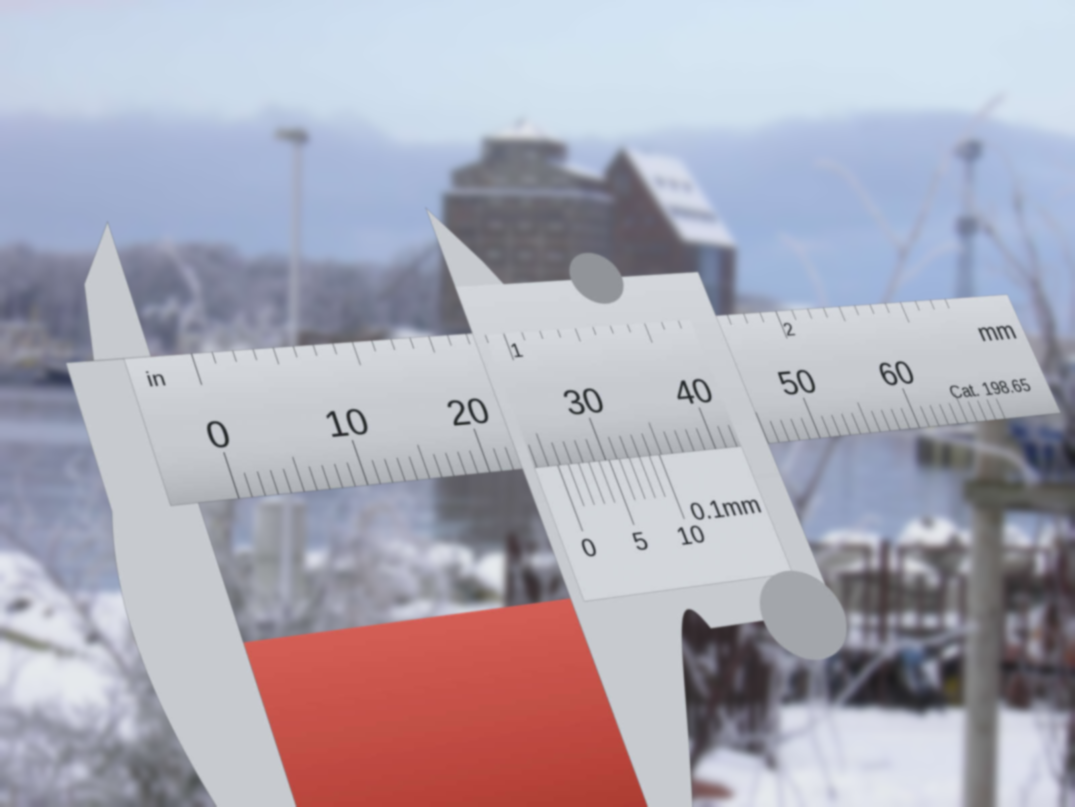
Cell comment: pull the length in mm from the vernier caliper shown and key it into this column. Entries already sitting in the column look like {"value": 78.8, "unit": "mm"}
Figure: {"value": 25.8, "unit": "mm"}
